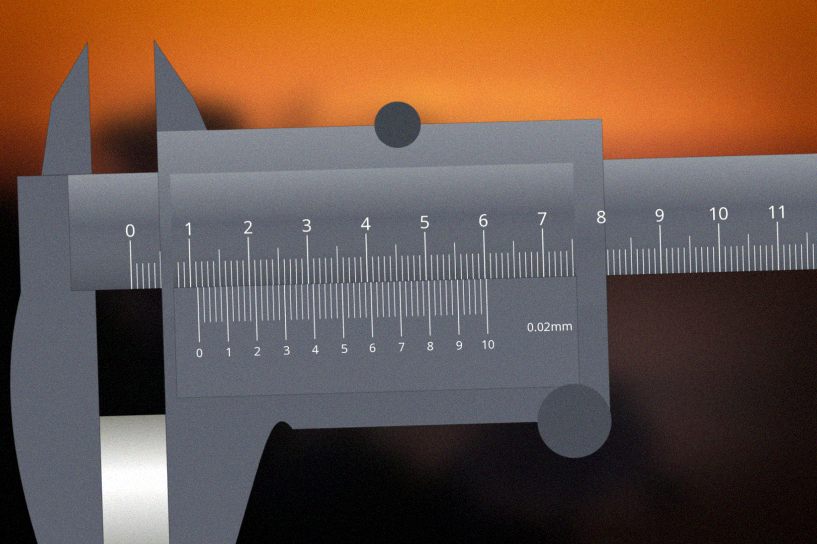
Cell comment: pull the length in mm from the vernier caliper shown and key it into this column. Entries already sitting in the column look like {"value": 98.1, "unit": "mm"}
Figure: {"value": 11.2, "unit": "mm"}
